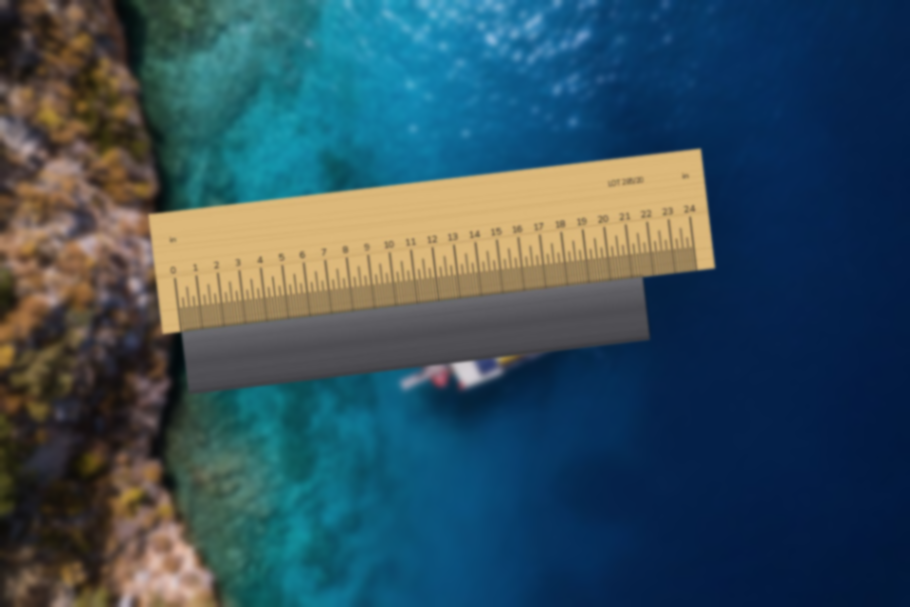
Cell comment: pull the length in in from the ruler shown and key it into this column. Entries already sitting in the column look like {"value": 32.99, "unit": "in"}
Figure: {"value": 21.5, "unit": "in"}
